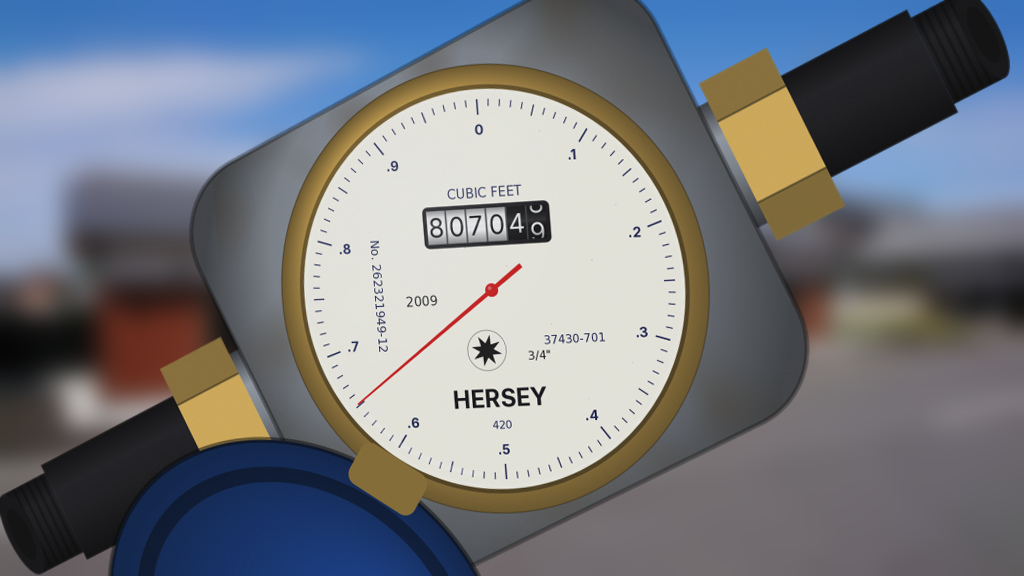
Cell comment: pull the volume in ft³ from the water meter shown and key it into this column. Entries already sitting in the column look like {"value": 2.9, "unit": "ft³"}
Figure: {"value": 807048.65, "unit": "ft³"}
